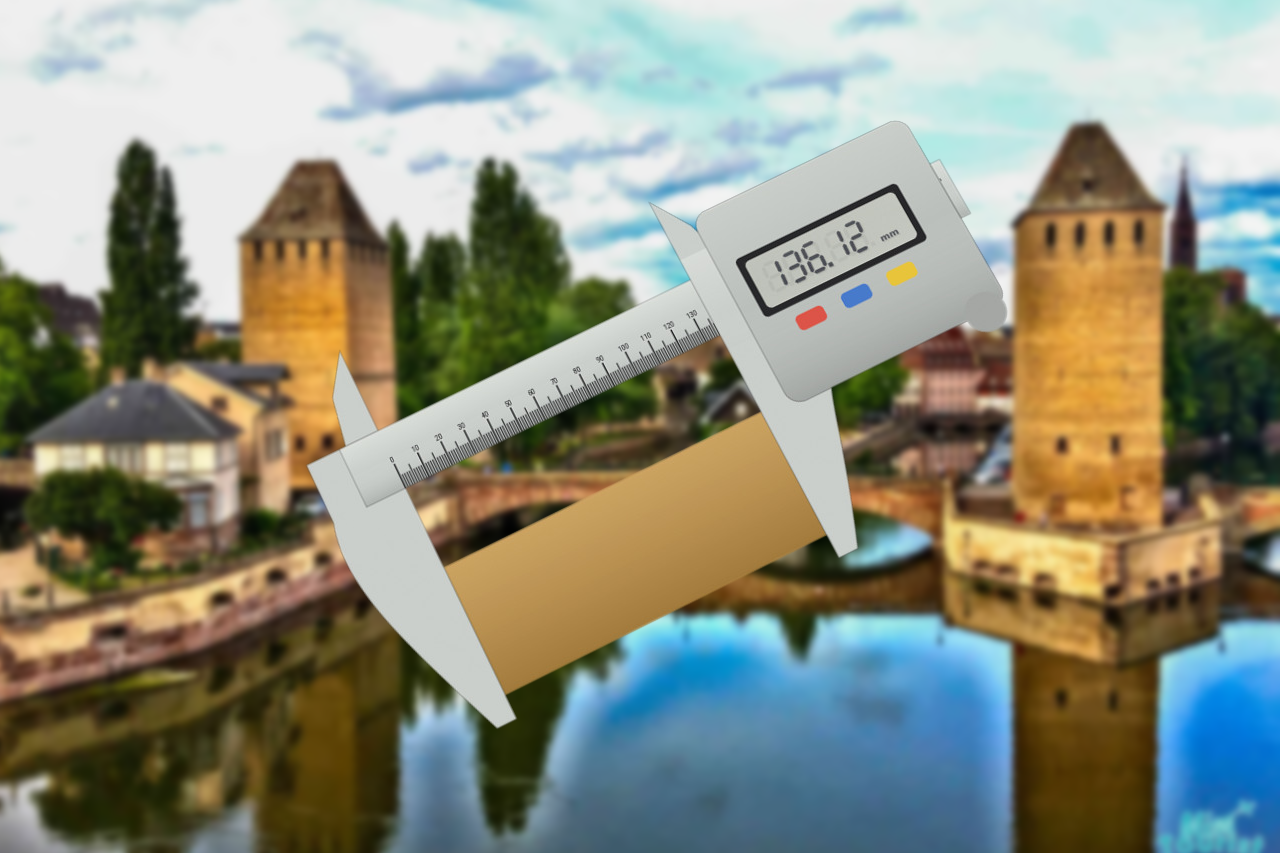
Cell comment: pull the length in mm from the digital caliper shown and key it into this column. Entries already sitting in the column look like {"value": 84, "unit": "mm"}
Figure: {"value": 136.12, "unit": "mm"}
